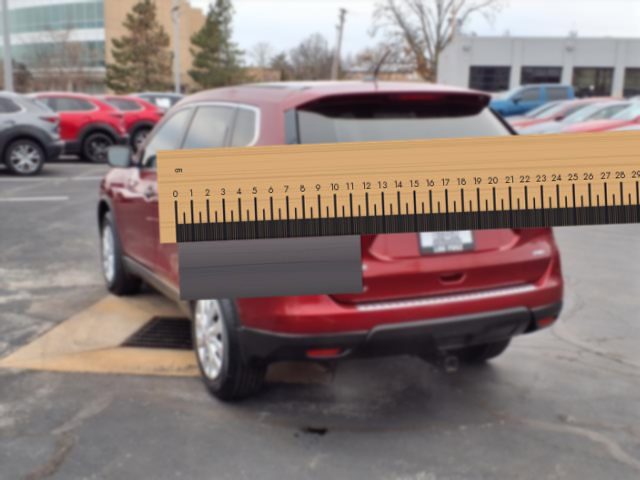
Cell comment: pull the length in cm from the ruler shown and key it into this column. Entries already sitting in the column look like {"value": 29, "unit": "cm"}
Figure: {"value": 11.5, "unit": "cm"}
